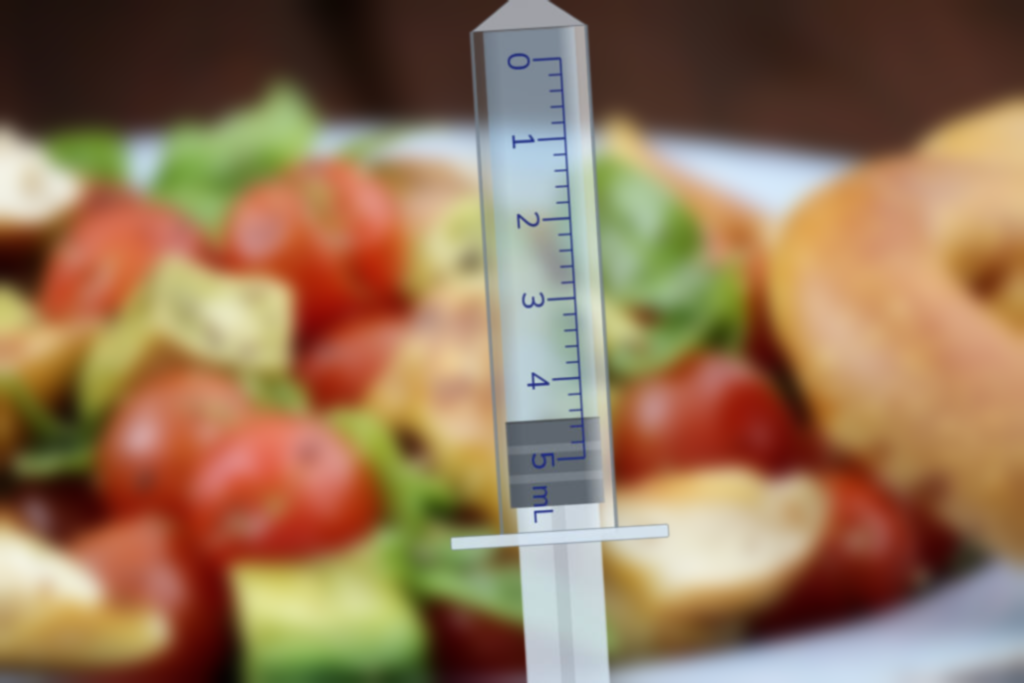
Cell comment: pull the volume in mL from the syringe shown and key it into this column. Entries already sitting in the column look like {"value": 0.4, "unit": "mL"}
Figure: {"value": 4.5, "unit": "mL"}
